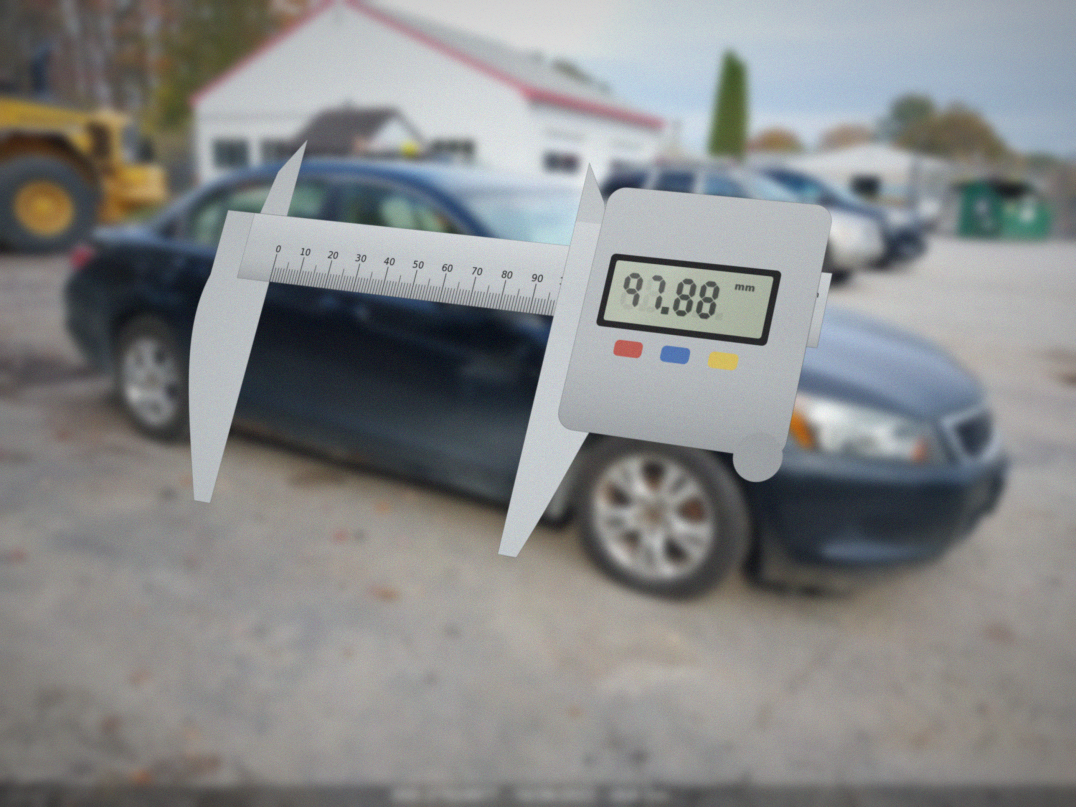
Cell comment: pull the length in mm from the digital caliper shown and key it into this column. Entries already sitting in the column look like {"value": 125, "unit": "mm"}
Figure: {"value": 97.88, "unit": "mm"}
